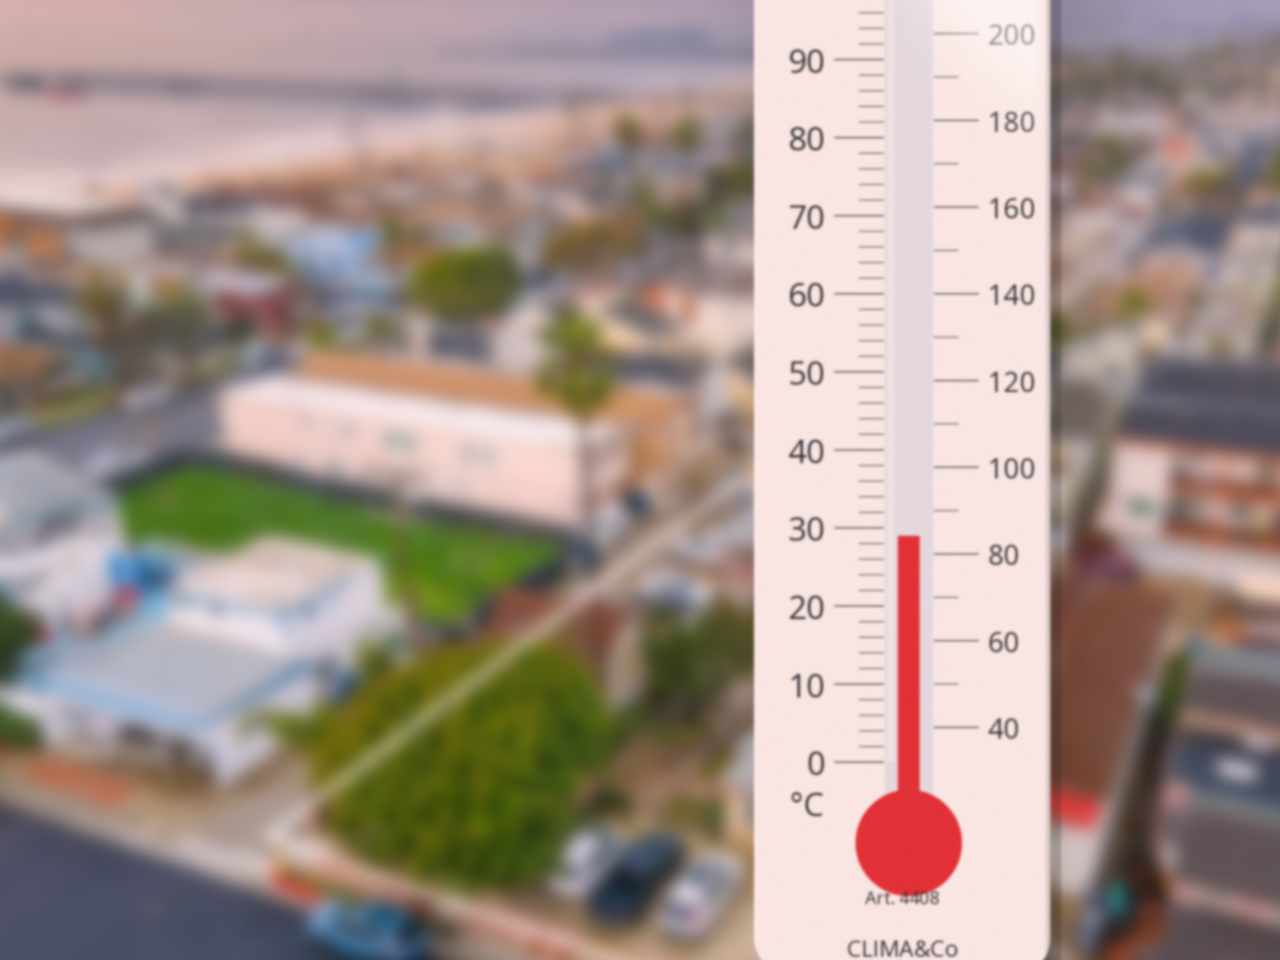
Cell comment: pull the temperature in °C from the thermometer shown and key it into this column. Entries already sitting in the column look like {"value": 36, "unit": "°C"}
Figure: {"value": 29, "unit": "°C"}
